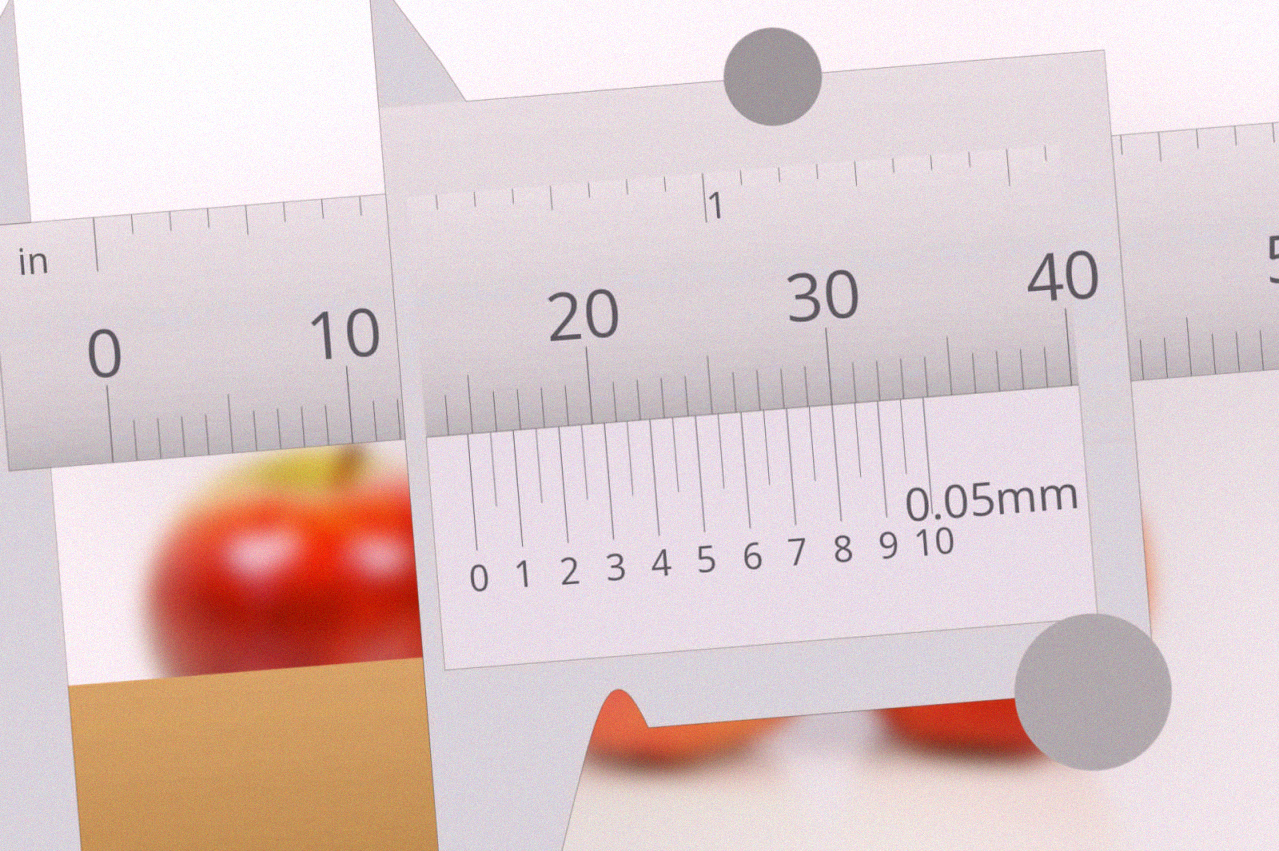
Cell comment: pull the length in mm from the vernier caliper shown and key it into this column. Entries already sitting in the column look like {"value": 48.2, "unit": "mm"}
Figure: {"value": 14.80, "unit": "mm"}
